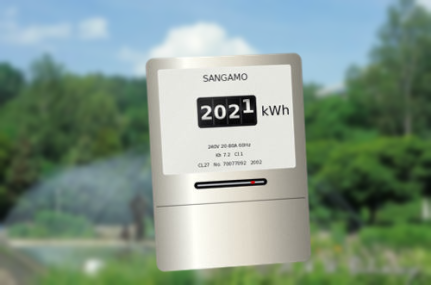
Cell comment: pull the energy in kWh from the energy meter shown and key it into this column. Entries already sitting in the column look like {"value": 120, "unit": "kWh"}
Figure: {"value": 2021, "unit": "kWh"}
